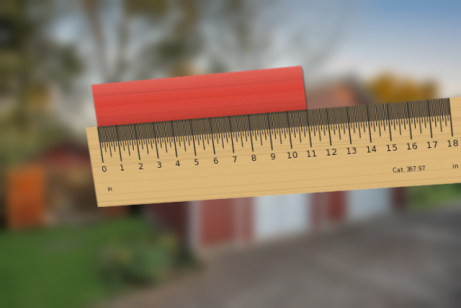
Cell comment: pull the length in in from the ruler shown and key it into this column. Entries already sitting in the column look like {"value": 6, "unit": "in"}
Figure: {"value": 11, "unit": "in"}
